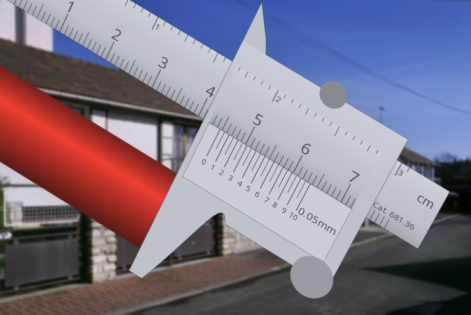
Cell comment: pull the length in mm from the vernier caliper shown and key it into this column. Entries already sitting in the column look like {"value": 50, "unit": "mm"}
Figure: {"value": 44.6, "unit": "mm"}
